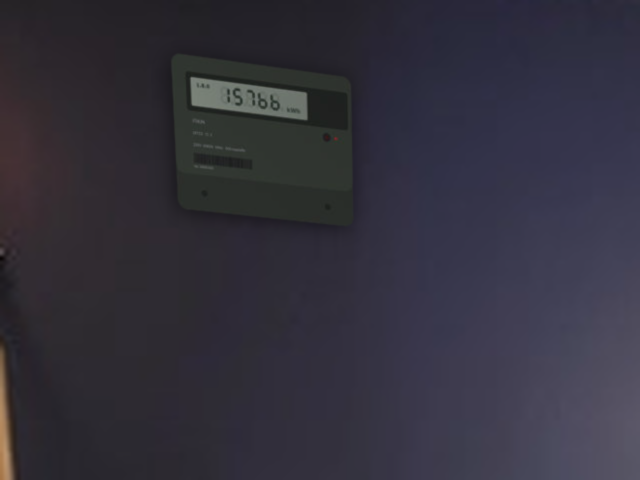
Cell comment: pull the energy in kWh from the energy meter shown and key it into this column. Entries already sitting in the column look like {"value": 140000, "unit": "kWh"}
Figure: {"value": 15766, "unit": "kWh"}
